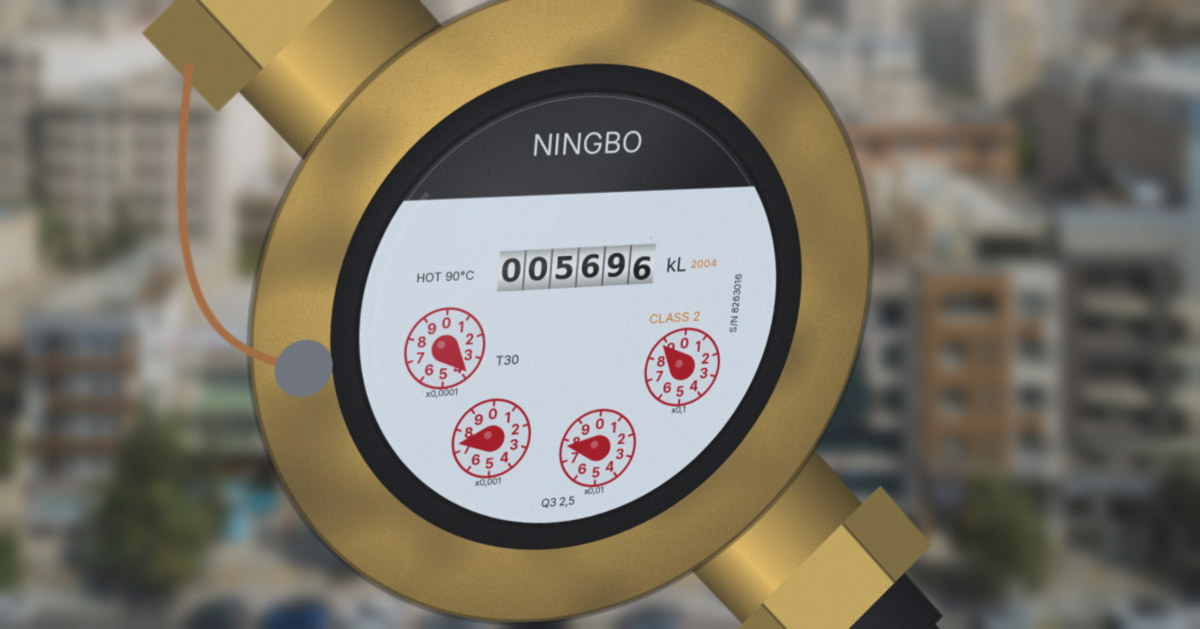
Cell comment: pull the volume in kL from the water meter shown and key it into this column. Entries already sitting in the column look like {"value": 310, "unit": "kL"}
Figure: {"value": 5695.8773, "unit": "kL"}
